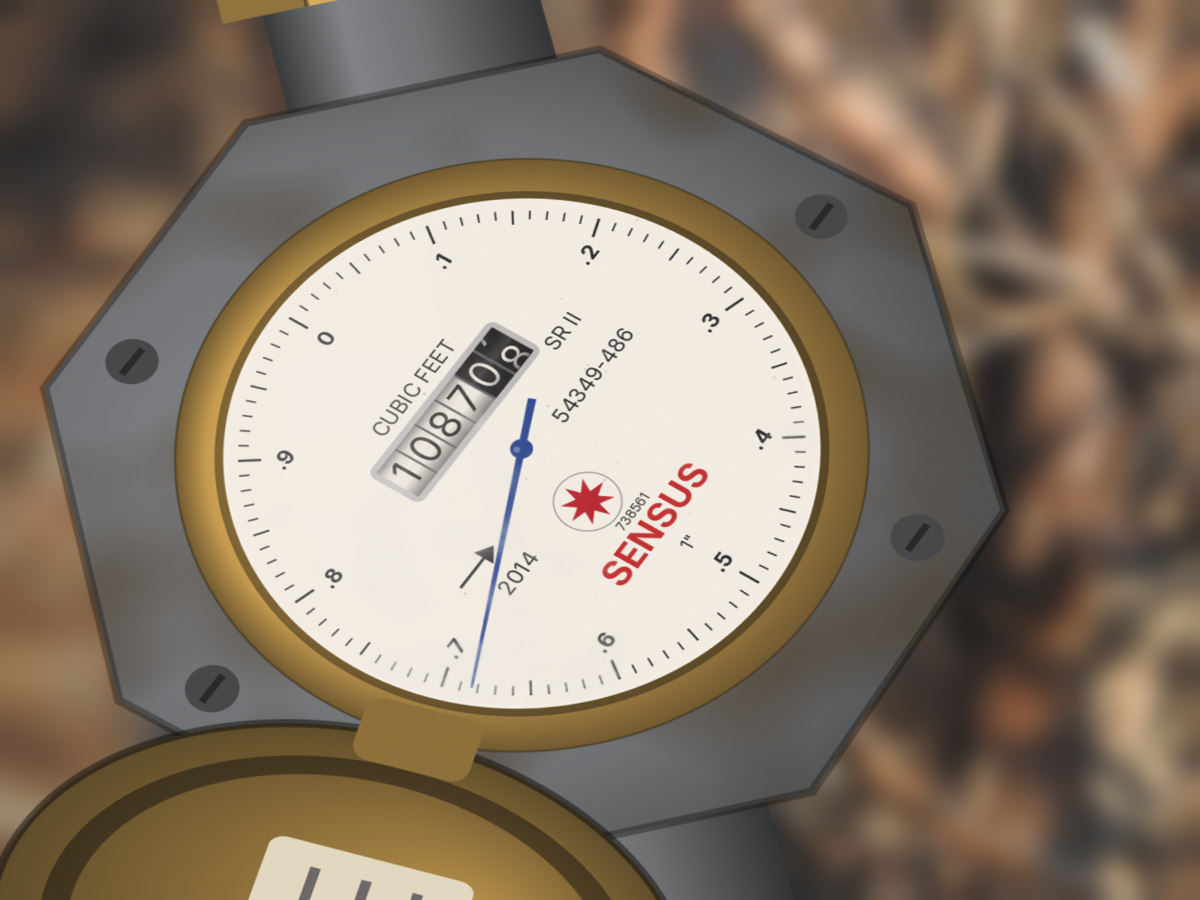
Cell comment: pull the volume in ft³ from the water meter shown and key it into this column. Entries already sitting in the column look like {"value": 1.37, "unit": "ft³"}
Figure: {"value": 108707.68, "unit": "ft³"}
